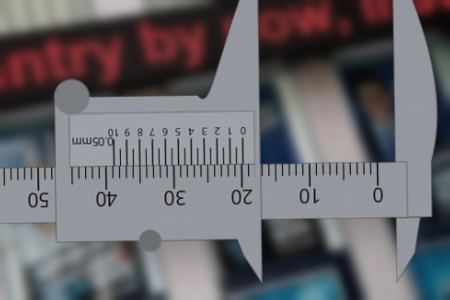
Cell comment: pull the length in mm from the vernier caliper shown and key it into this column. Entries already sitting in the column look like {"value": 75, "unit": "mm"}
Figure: {"value": 19.8, "unit": "mm"}
